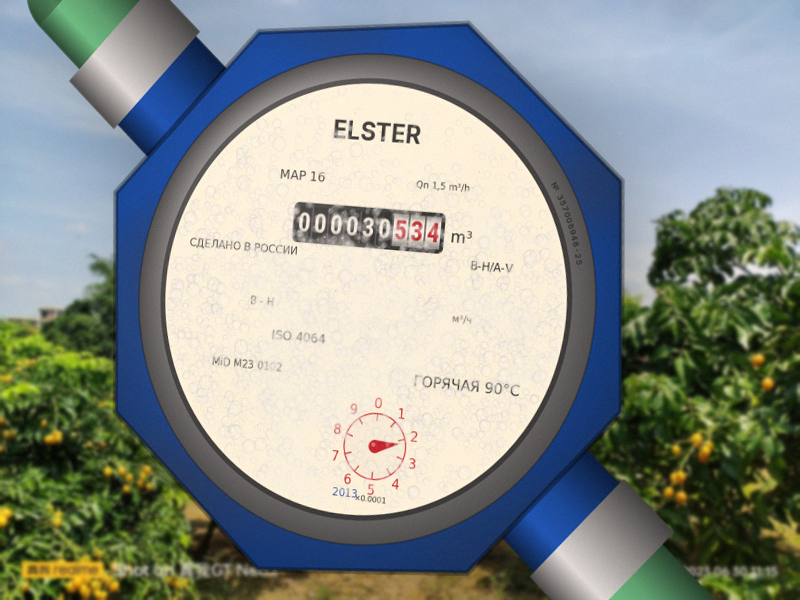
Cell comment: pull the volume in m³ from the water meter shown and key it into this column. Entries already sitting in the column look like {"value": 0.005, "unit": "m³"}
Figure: {"value": 30.5342, "unit": "m³"}
